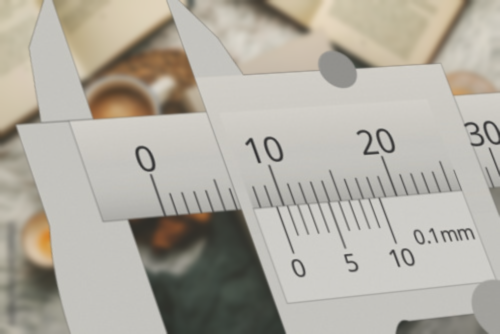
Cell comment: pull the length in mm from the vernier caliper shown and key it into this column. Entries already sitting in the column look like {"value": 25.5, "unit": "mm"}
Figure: {"value": 9.4, "unit": "mm"}
